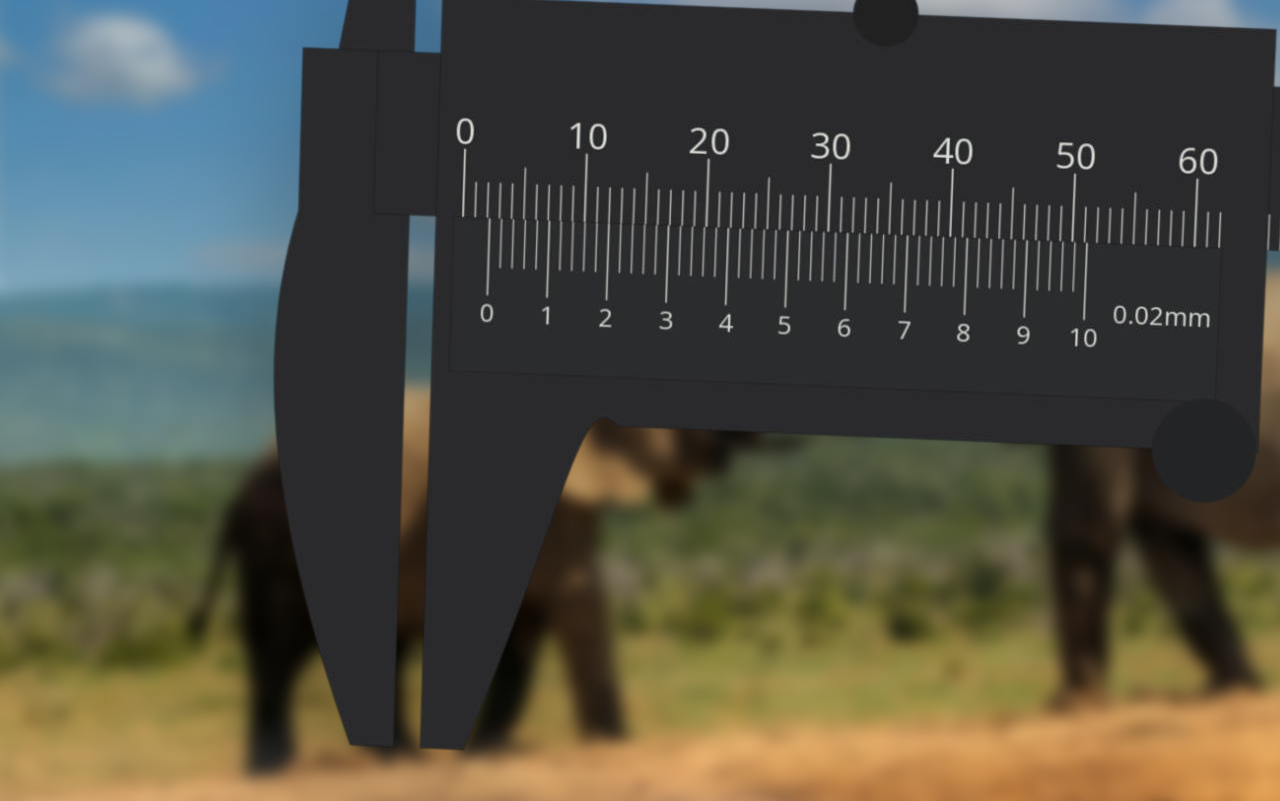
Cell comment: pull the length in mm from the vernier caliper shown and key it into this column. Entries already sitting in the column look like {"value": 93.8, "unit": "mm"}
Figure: {"value": 2.2, "unit": "mm"}
